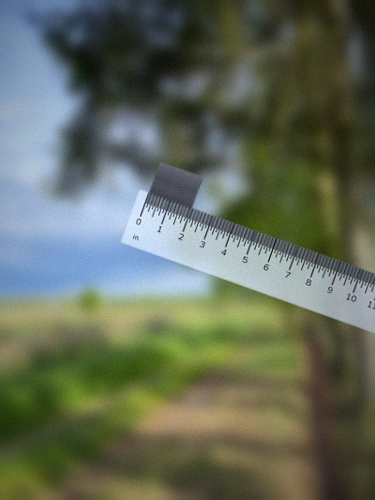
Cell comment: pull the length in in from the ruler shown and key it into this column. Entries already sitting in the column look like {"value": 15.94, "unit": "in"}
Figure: {"value": 2, "unit": "in"}
